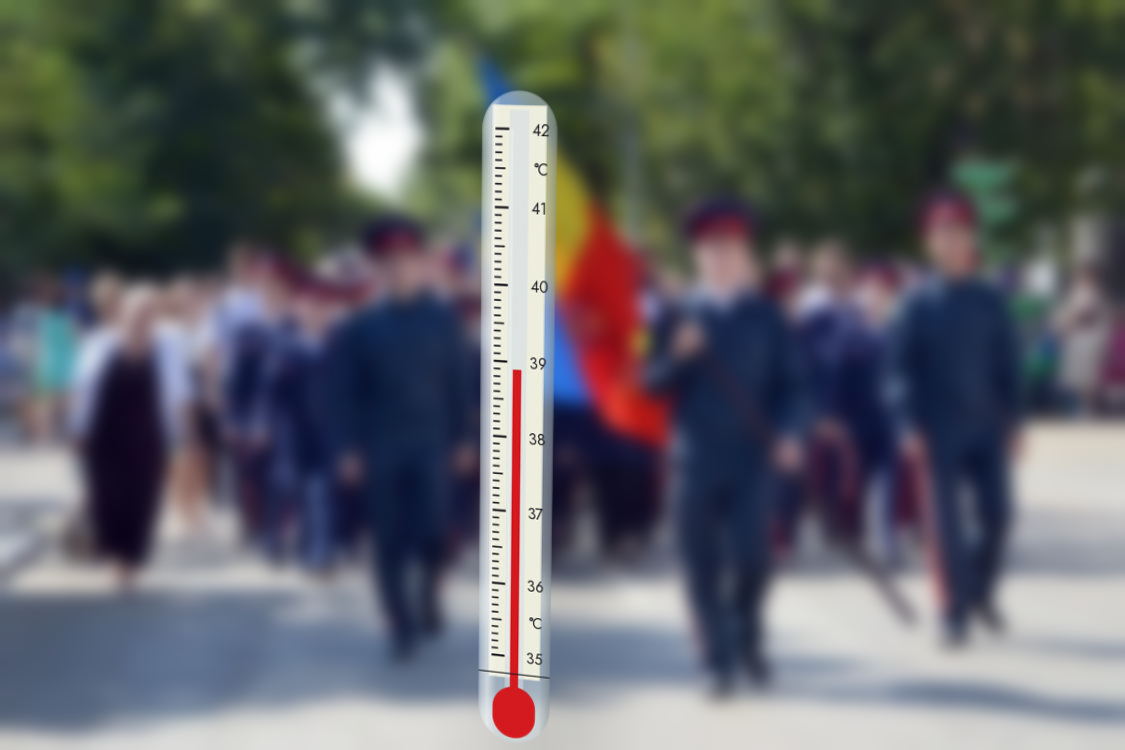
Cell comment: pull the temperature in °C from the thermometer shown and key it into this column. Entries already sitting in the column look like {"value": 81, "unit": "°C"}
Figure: {"value": 38.9, "unit": "°C"}
